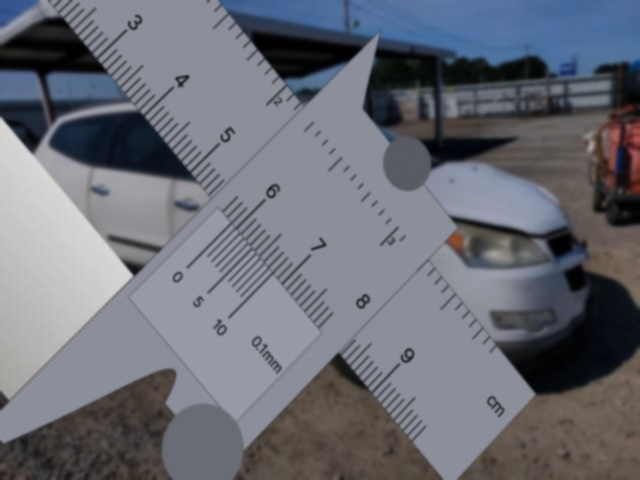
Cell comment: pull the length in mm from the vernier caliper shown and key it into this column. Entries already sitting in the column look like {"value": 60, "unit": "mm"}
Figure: {"value": 59.0, "unit": "mm"}
